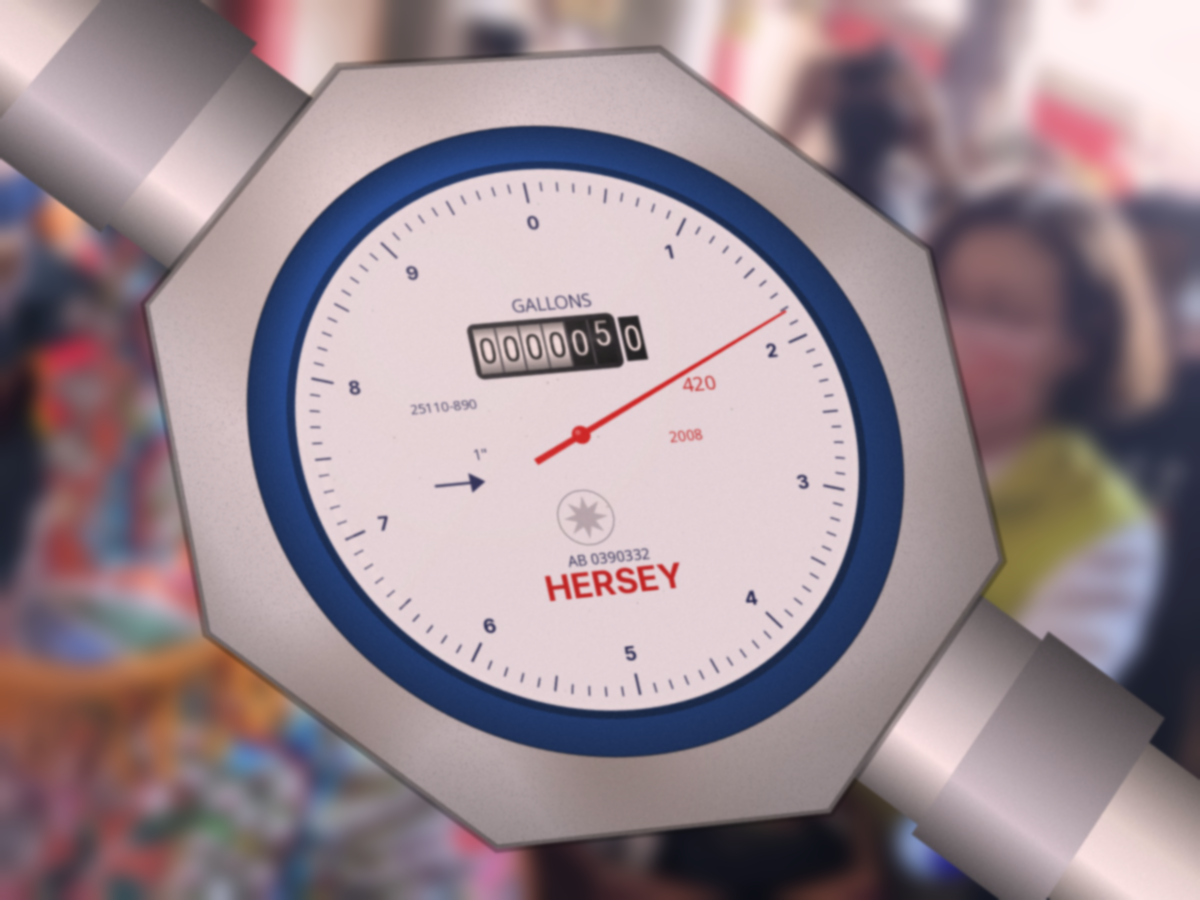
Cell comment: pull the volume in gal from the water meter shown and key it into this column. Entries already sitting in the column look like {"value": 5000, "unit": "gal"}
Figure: {"value": 51.8, "unit": "gal"}
